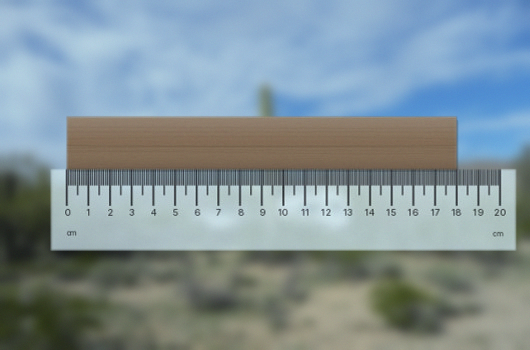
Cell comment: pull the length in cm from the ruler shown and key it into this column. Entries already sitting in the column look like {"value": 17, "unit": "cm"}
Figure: {"value": 18, "unit": "cm"}
